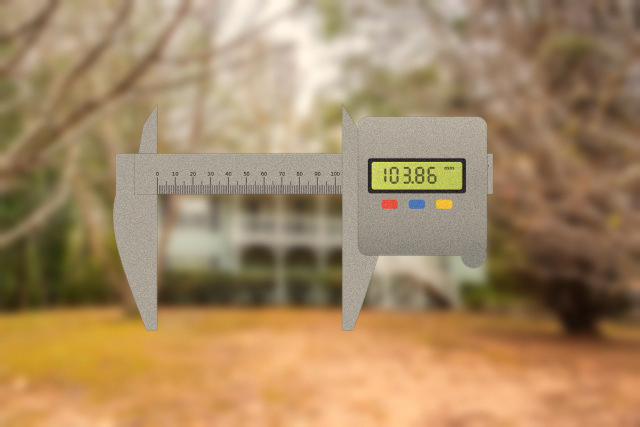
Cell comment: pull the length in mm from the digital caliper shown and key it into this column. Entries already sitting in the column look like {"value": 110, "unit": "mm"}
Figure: {"value": 103.86, "unit": "mm"}
